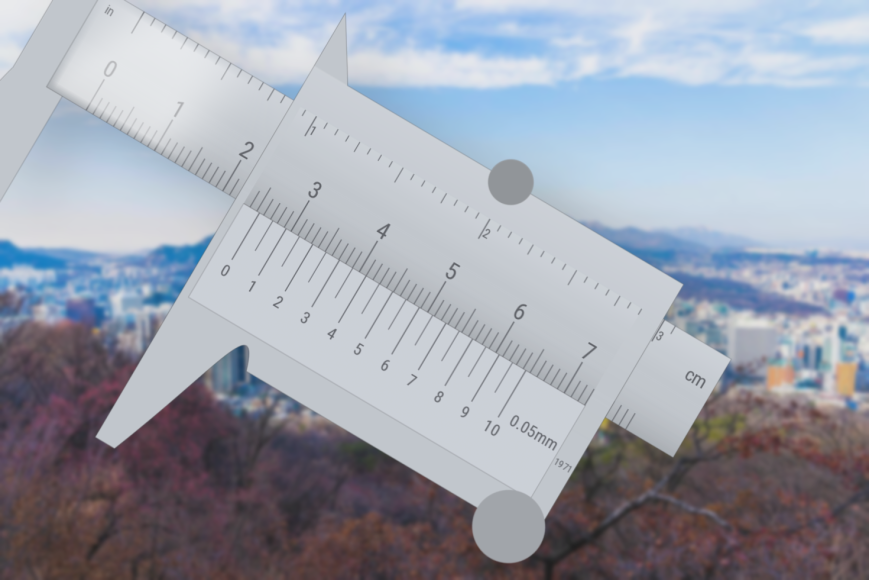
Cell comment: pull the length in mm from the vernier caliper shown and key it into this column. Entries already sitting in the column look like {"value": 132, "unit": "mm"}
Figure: {"value": 25.4, "unit": "mm"}
